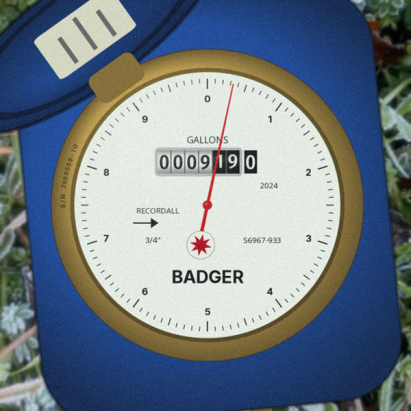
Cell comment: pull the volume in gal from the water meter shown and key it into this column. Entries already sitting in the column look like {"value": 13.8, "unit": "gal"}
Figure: {"value": 9190.3, "unit": "gal"}
